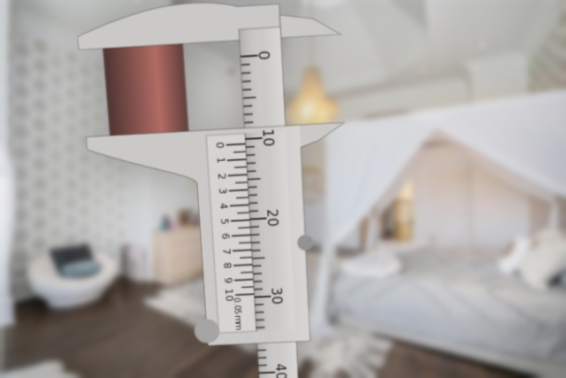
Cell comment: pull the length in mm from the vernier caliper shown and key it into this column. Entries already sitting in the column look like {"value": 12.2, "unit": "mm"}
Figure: {"value": 10.6, "unit": "mm"}
